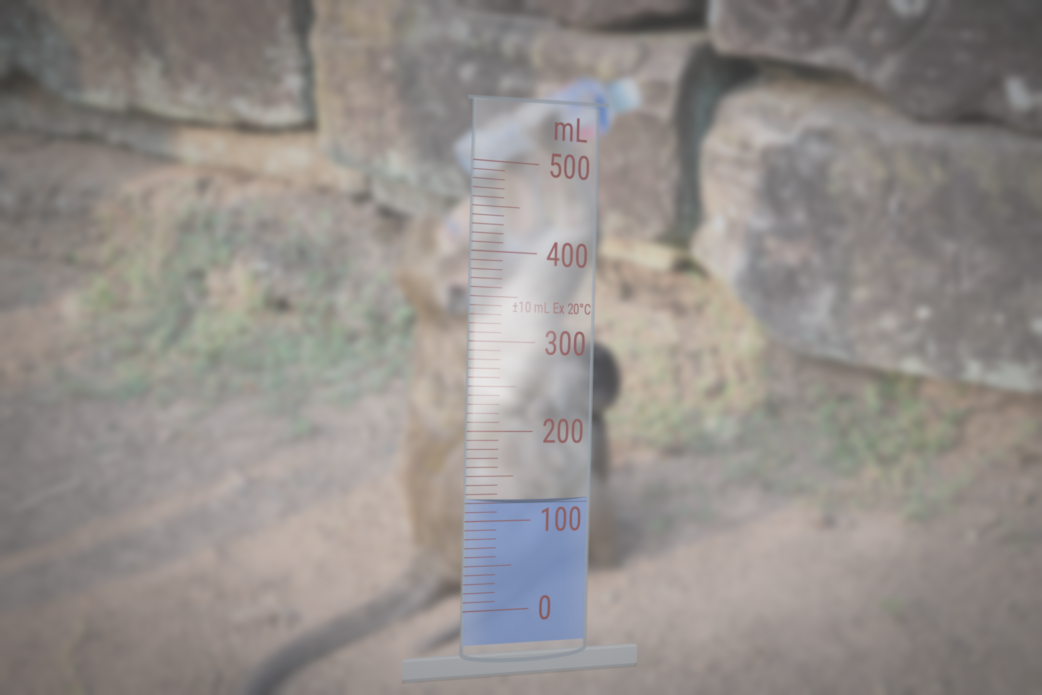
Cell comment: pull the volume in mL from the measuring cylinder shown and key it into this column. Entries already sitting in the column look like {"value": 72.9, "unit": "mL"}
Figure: {"value": 120, "unit": "mL"}
